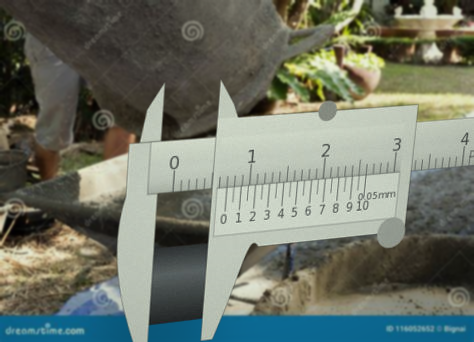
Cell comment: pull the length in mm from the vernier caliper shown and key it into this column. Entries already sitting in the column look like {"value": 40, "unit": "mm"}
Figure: {"value": 7.0, "unit": "mm"}
